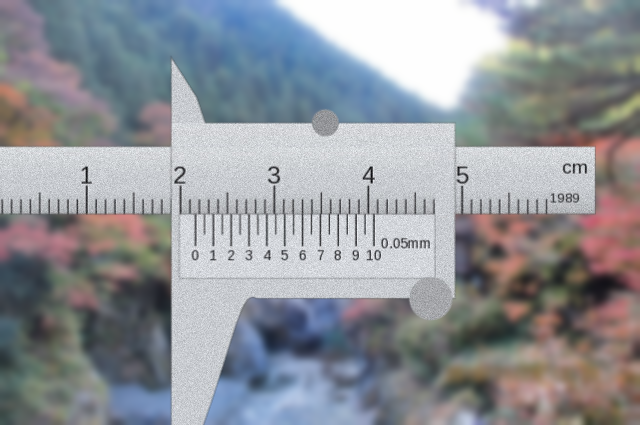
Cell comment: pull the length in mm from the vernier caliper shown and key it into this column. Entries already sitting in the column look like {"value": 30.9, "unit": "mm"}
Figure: {"value": 21.6, "unit": "mm"}
